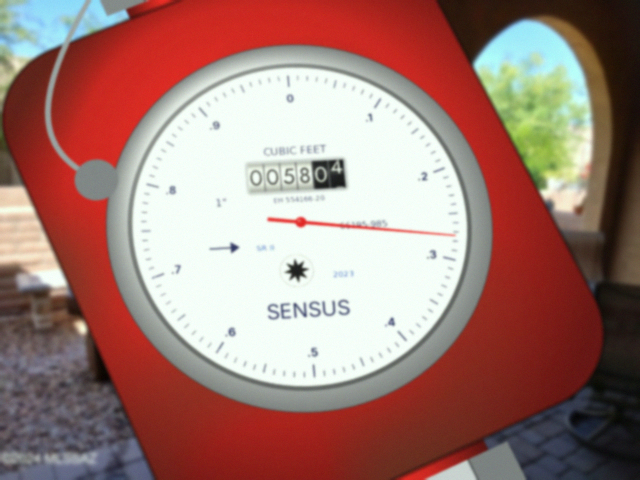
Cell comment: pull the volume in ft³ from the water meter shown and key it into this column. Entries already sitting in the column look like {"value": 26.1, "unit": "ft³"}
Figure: {"value": 5804.27, "unit": "ft³"}
